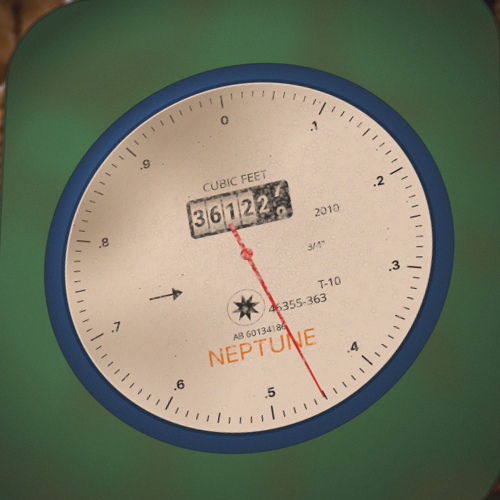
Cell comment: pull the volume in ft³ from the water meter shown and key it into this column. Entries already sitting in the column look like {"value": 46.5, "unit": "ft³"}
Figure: {"value": 361227.45, "unit": "ft³"}
